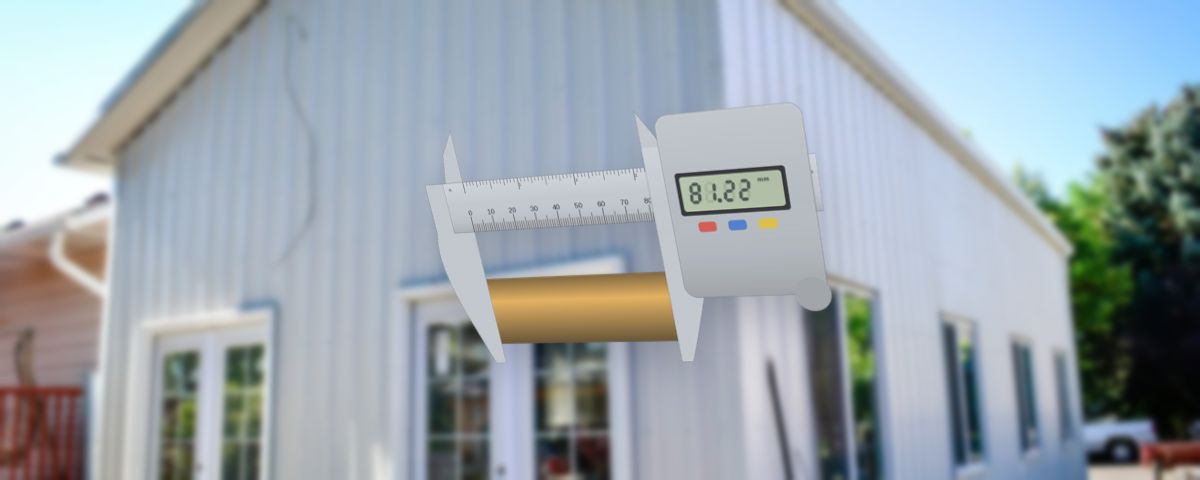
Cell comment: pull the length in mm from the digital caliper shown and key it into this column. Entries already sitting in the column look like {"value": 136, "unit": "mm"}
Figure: {"value": 81.22, "unit": "mm"}
